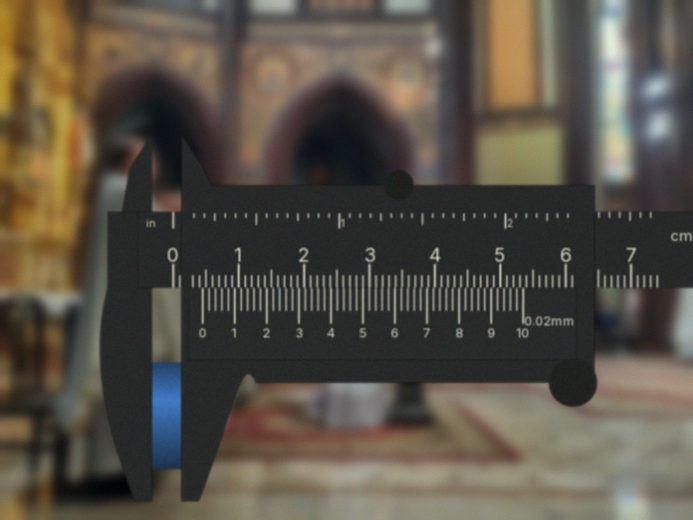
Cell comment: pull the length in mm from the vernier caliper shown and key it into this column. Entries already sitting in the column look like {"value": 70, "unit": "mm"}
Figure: {"value": 4.5, "unit": "mm"}
